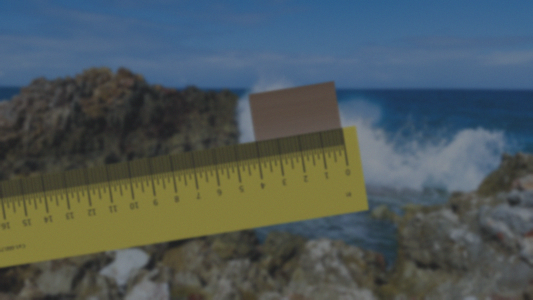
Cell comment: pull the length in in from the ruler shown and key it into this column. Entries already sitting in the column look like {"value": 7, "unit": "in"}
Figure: {"value": 4, "unit": "in"}
